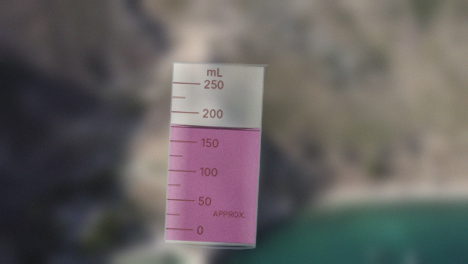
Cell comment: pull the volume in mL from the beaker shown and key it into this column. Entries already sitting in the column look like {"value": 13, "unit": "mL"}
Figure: {"value": 175, "unit": "mL"}
